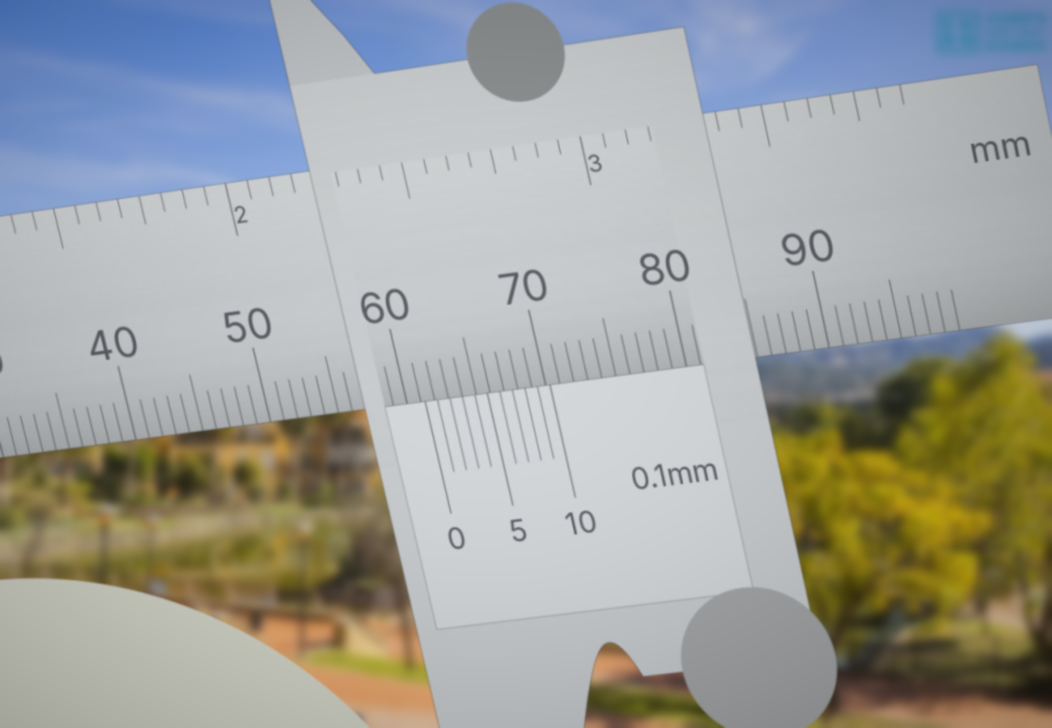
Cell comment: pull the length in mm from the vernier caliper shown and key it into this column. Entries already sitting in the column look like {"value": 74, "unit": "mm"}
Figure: {"value": 61.3, "unit": "mm"}
